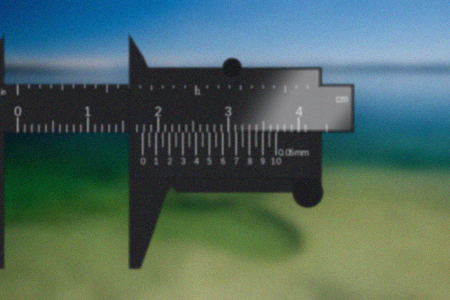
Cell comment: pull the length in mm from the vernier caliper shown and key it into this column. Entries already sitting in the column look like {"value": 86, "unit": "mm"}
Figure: {"value": 17.8, "unit": "mm"}
